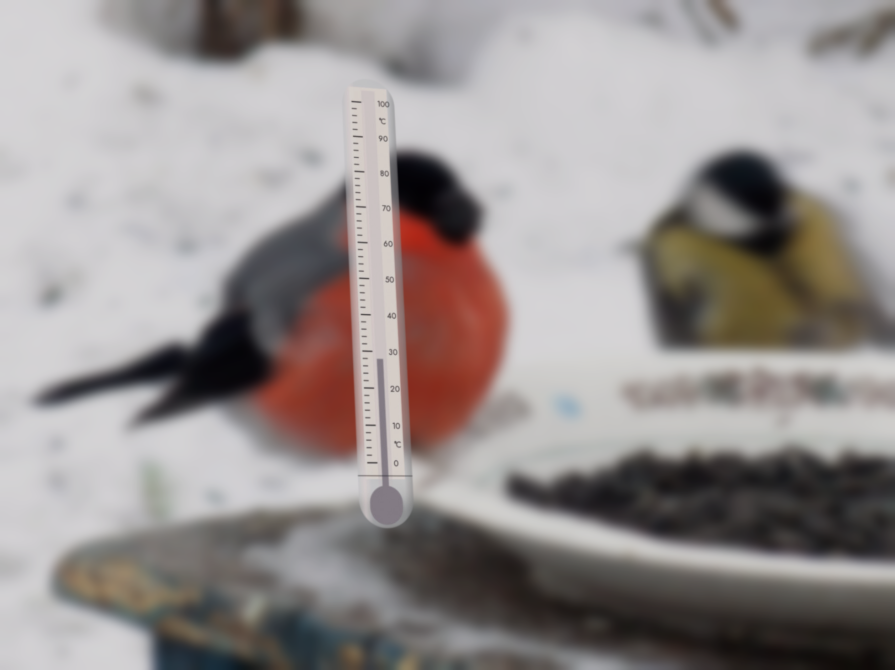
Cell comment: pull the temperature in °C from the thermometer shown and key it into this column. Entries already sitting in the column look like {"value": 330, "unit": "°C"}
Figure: {"value": 28, "unit": "°C"}
